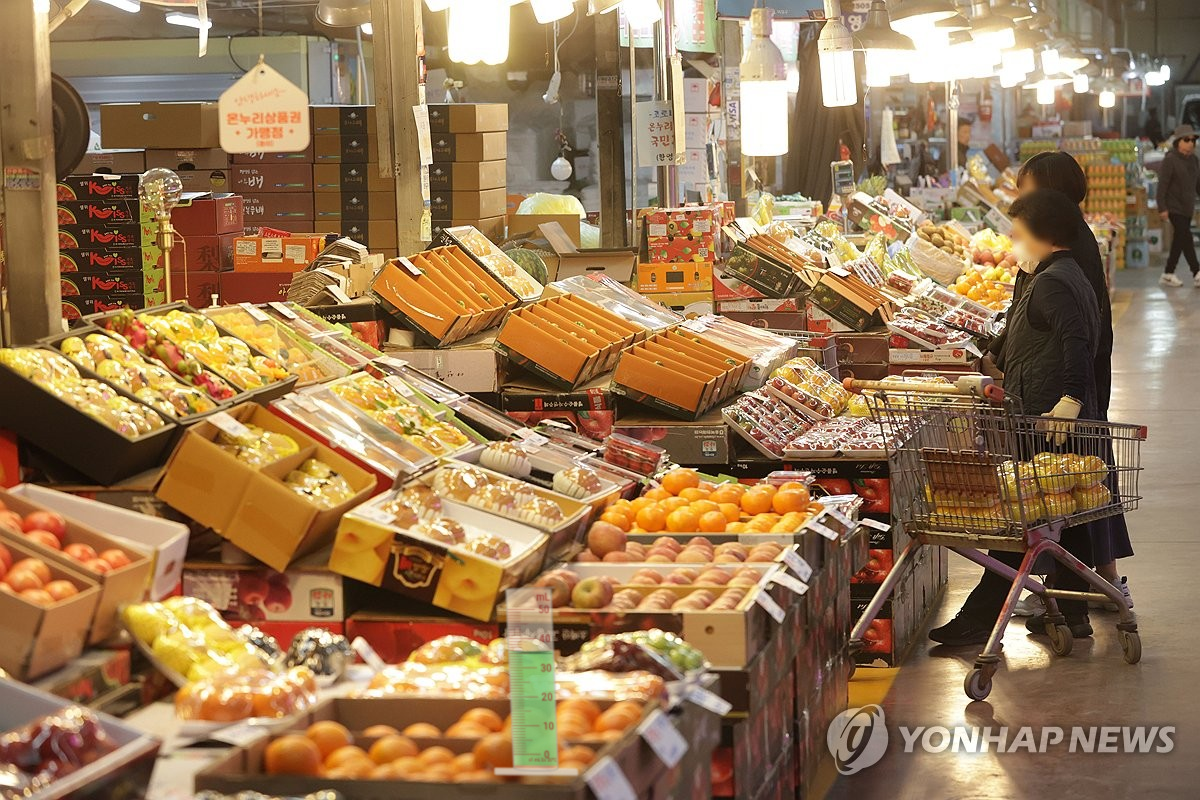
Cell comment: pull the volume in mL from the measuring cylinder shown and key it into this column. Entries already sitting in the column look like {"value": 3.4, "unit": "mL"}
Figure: {"value": 35, "unit": "mL"}
